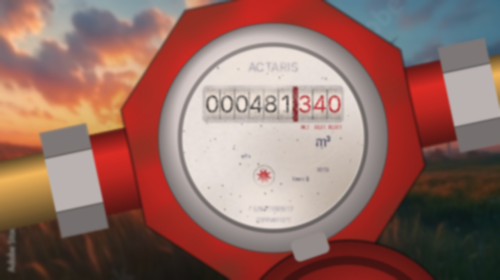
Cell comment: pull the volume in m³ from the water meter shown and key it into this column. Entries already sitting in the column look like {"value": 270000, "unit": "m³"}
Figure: {"value": 481.340, "unit": "m³"}
